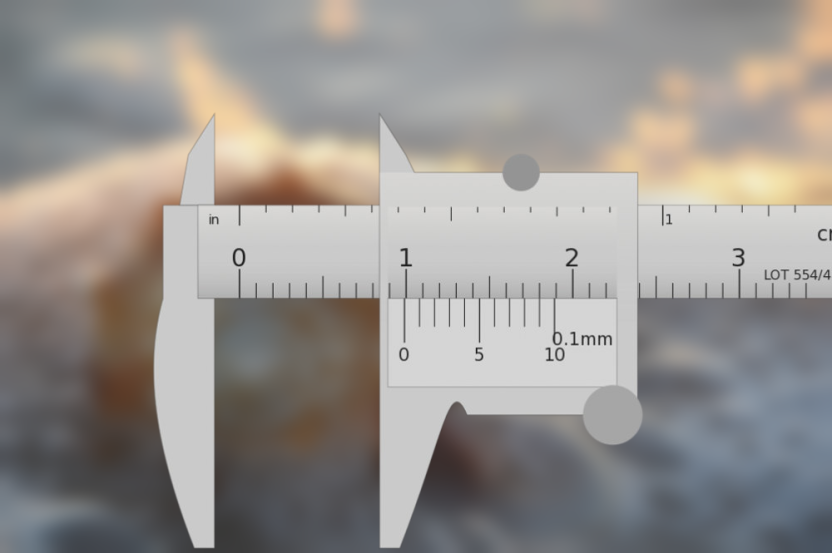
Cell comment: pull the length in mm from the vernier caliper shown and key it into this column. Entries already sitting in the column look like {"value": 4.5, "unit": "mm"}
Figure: {"value": 9.9, "unit": "mm"}
